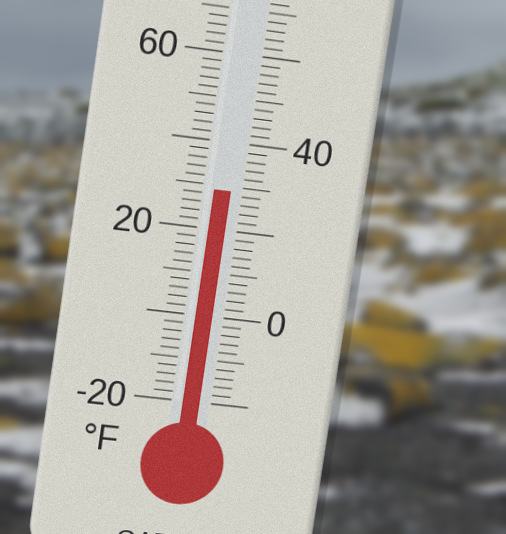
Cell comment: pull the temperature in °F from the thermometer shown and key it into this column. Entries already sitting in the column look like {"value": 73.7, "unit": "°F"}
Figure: {"value": 29, "unit": "°F"}
